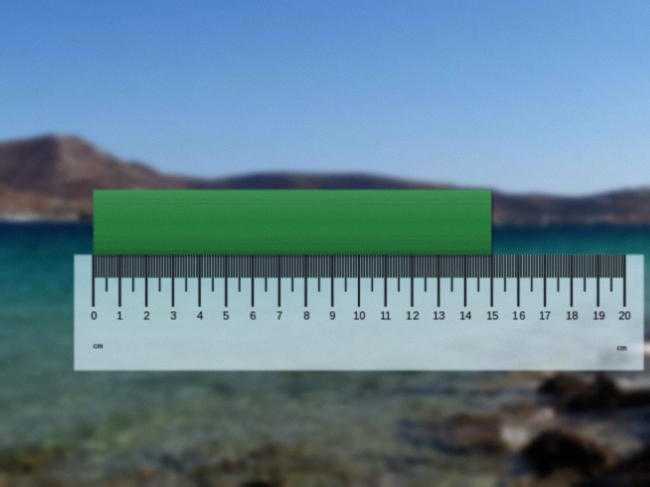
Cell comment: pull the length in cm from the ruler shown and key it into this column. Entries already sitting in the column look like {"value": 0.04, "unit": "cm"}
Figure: {"value": 15, "unit": "cm"}
